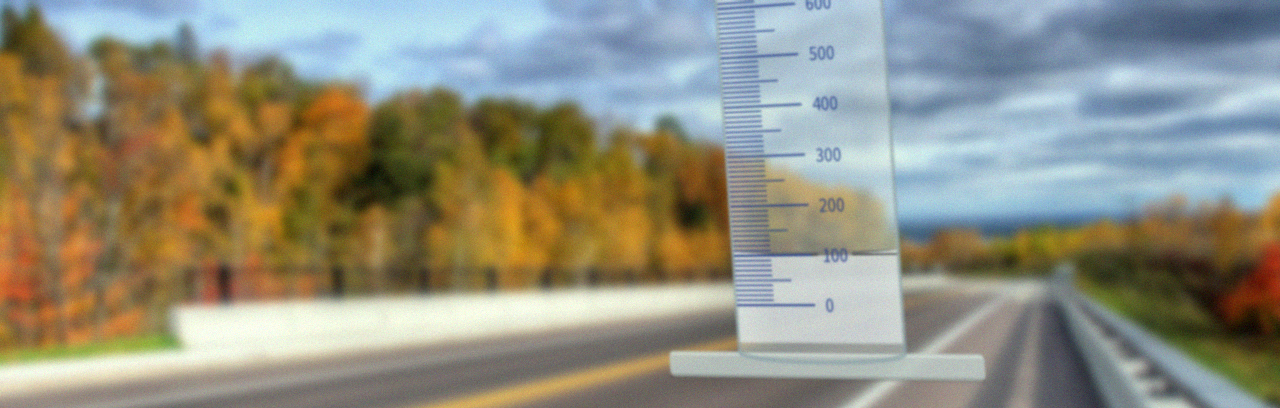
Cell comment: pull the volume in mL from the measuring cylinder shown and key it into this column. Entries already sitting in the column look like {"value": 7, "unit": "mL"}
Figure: {"value": 100, "unit": "mL"}
